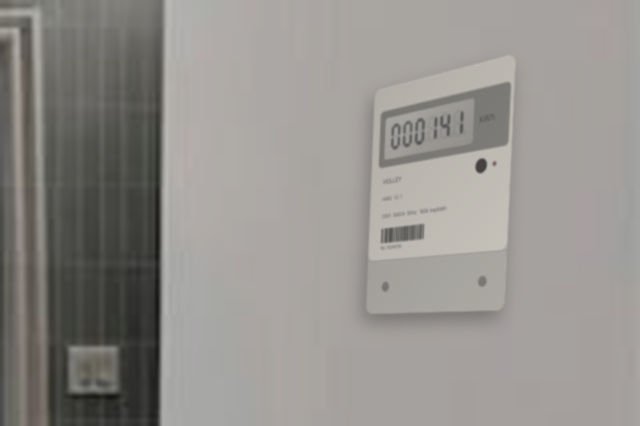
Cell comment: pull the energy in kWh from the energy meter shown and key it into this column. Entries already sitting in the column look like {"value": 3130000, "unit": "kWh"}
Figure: {"value": 141, "unit": "kWh"}
